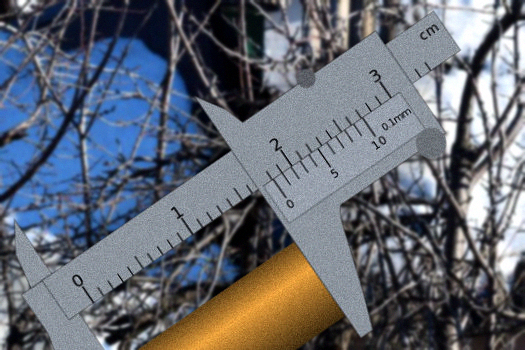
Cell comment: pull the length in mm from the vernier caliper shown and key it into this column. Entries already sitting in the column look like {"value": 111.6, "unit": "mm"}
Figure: {"value": 18.1, "unit": "mm"}
